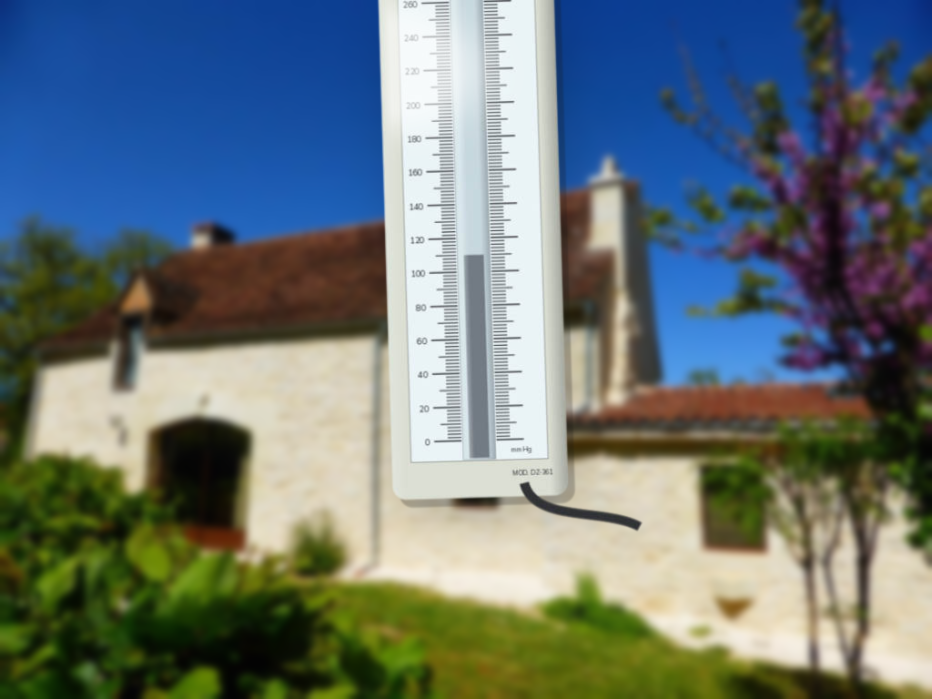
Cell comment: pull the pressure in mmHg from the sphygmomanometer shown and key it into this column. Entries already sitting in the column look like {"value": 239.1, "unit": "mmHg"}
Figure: {"value": 110, "unit": "mmHg"}
